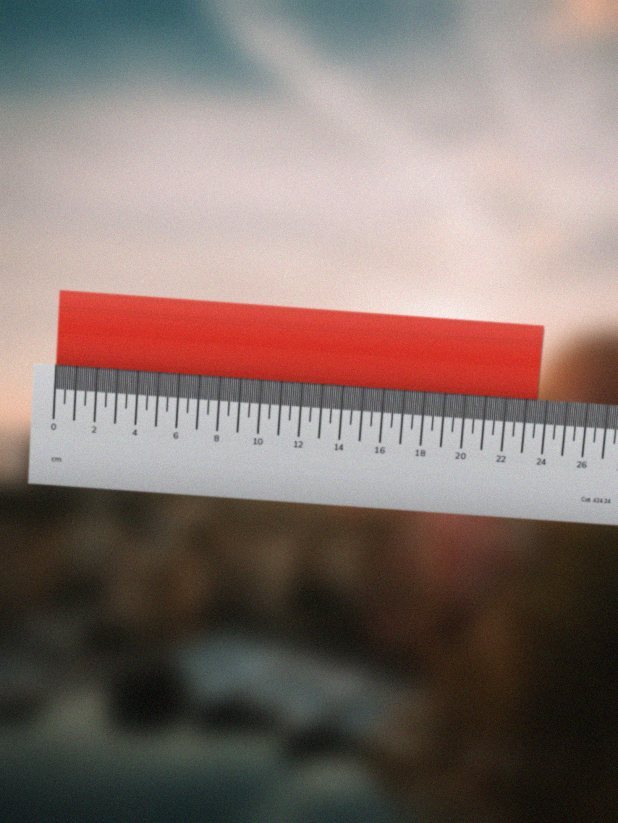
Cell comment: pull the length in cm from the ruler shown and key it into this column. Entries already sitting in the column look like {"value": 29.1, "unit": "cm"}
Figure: {"value": 23.5, "unit": "cm"}
